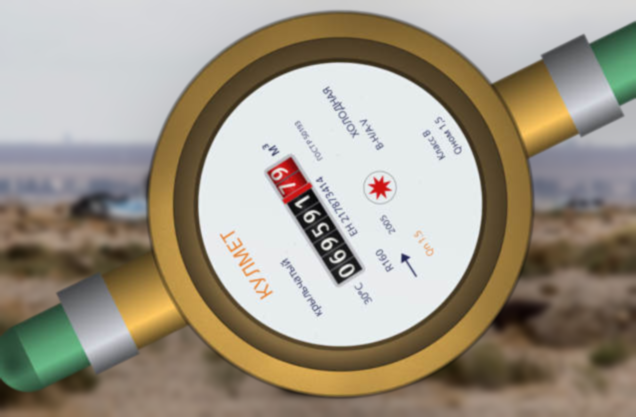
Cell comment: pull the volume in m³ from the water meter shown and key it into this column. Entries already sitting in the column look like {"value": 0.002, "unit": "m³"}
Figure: {"value": 69591.79, "unit": "m³"}
